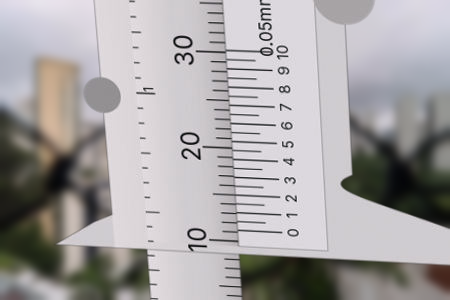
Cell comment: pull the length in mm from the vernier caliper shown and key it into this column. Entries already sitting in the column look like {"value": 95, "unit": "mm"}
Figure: {"value": 11.2, "unit": "mm"}
